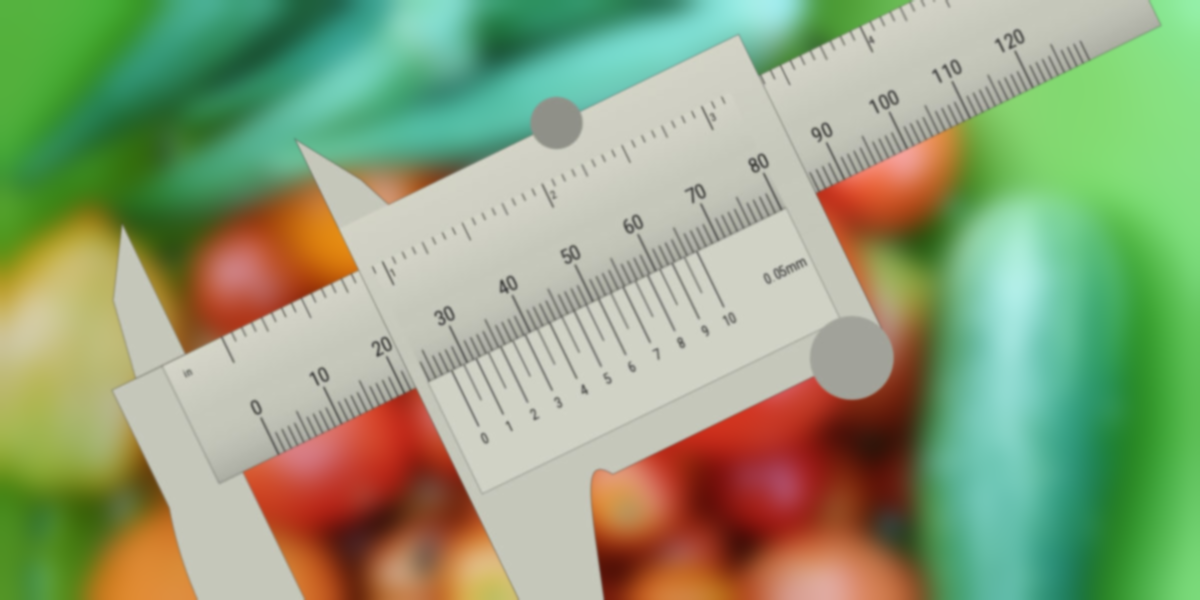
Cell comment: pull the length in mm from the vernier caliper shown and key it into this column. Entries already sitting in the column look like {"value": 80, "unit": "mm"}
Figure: {"value": 27.5, "unit": "mm"}
